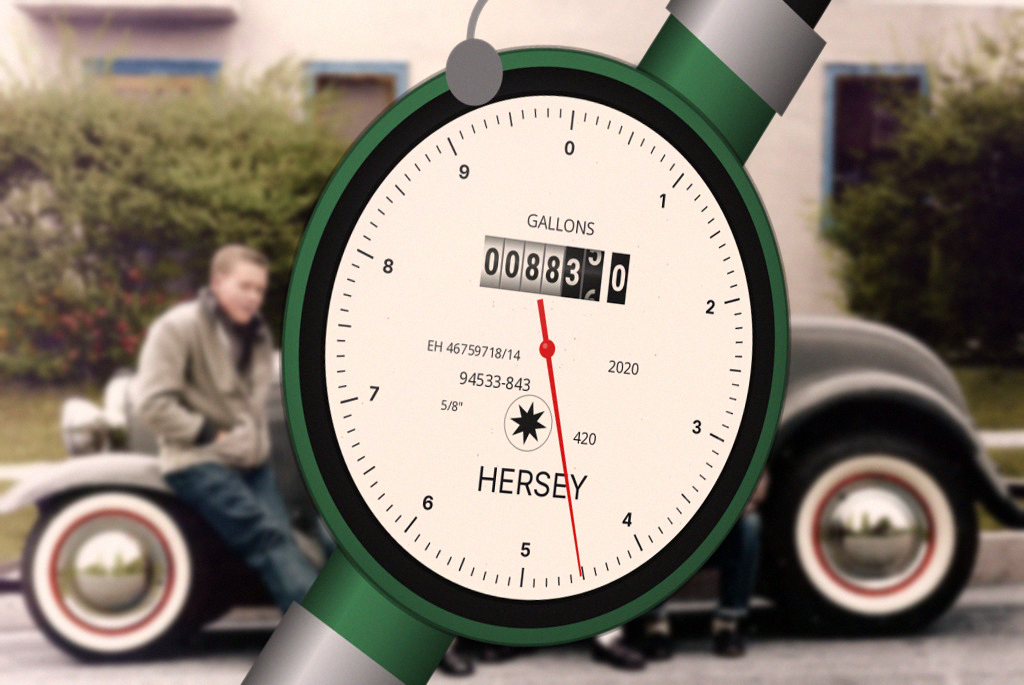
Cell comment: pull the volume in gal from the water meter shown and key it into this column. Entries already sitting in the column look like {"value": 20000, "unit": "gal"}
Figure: {"value": 88354.5, "unit": "gal"}
